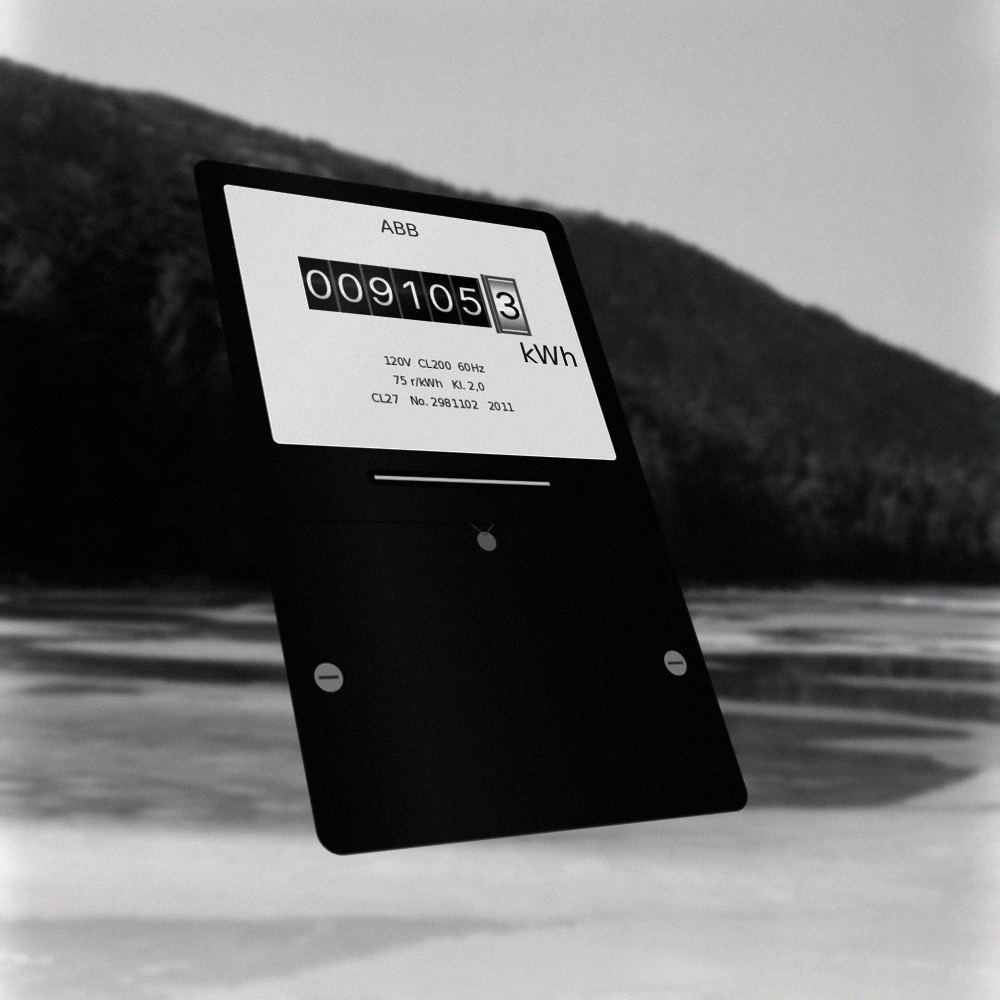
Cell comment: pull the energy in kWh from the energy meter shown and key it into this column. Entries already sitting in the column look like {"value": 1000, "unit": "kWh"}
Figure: {"value": 9105.3, "unit": "kWh"}
